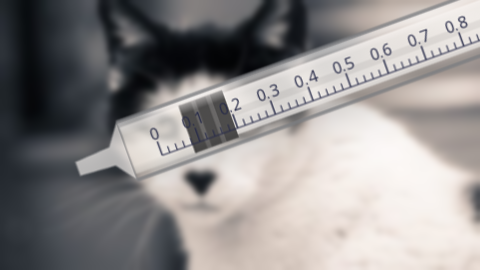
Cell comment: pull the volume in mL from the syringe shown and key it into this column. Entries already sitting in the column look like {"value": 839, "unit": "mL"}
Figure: {"value": 0.08, "unit": "mL"}
